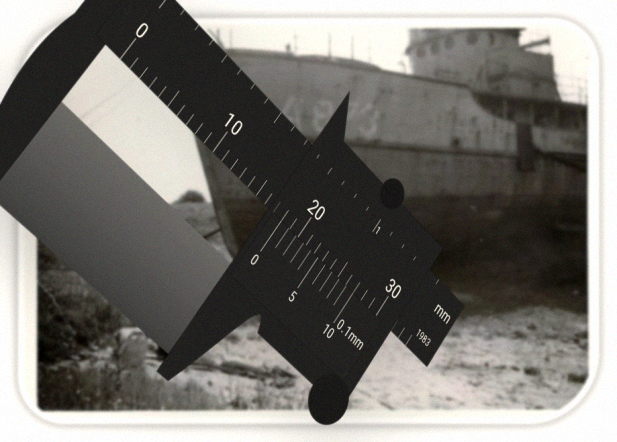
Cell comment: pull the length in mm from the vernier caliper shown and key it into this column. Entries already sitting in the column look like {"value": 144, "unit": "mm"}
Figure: {"value": 18.0, "unit": "mm"}
